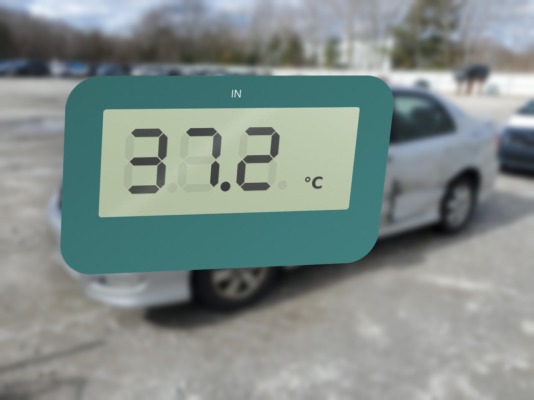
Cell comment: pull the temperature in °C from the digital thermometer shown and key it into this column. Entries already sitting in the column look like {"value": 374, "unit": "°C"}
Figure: {"value": 37.2, "unit": "°C"}
